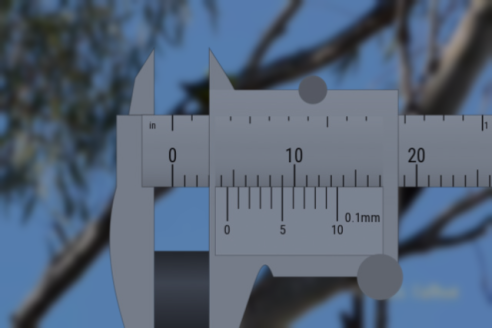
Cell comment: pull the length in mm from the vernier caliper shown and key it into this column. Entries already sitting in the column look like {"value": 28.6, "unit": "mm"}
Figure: {"value": 4.5, "unit": "mm"}
